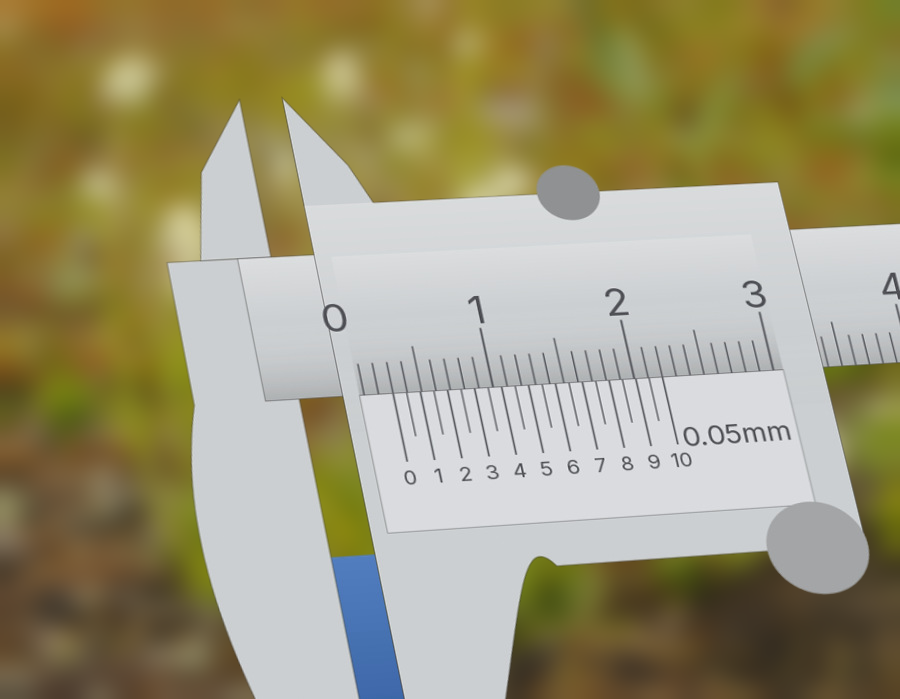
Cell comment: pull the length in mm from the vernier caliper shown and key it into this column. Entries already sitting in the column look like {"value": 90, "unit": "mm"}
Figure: {"value": 3.0, "unit": "mm"}
